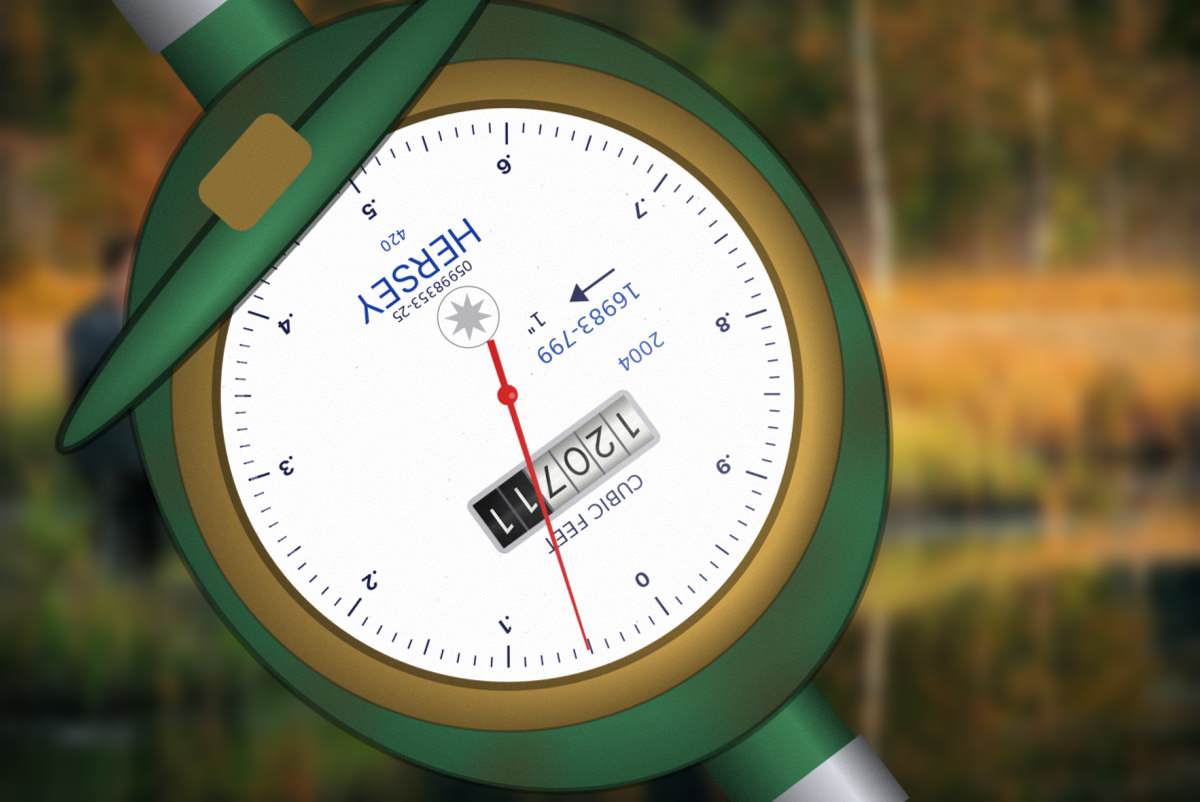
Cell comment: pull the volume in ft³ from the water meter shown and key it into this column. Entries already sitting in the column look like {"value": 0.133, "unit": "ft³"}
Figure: {"value": 120711.05, "unit": "ft³"}
